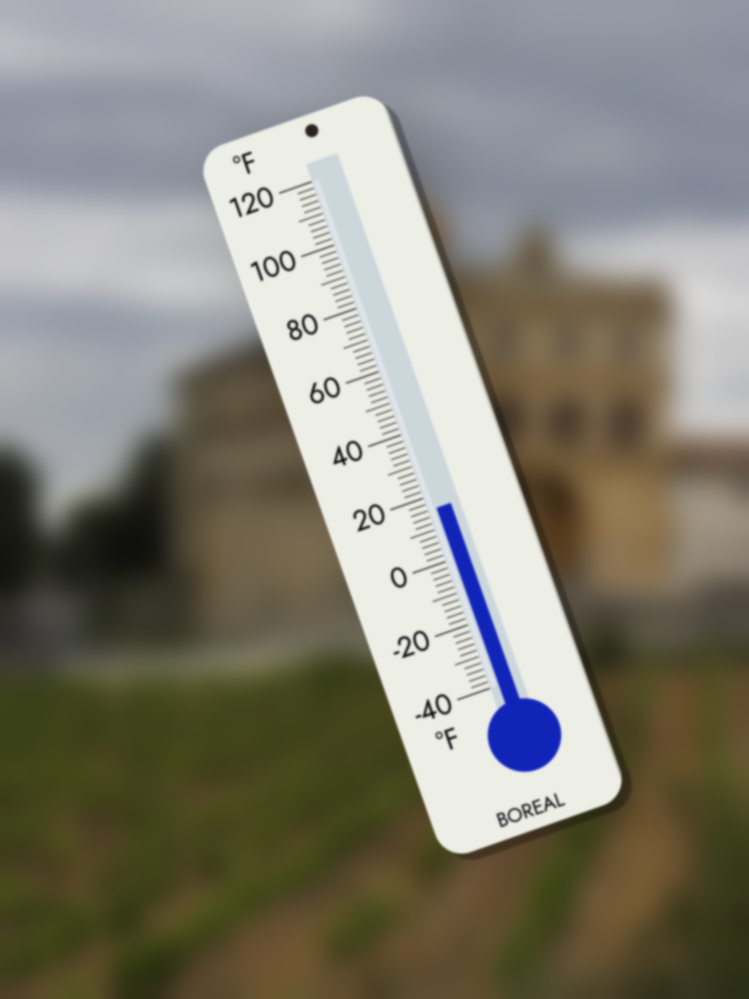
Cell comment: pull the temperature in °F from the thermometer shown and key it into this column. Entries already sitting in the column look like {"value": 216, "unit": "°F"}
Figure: {"value": 16, "unit": "°F"}
